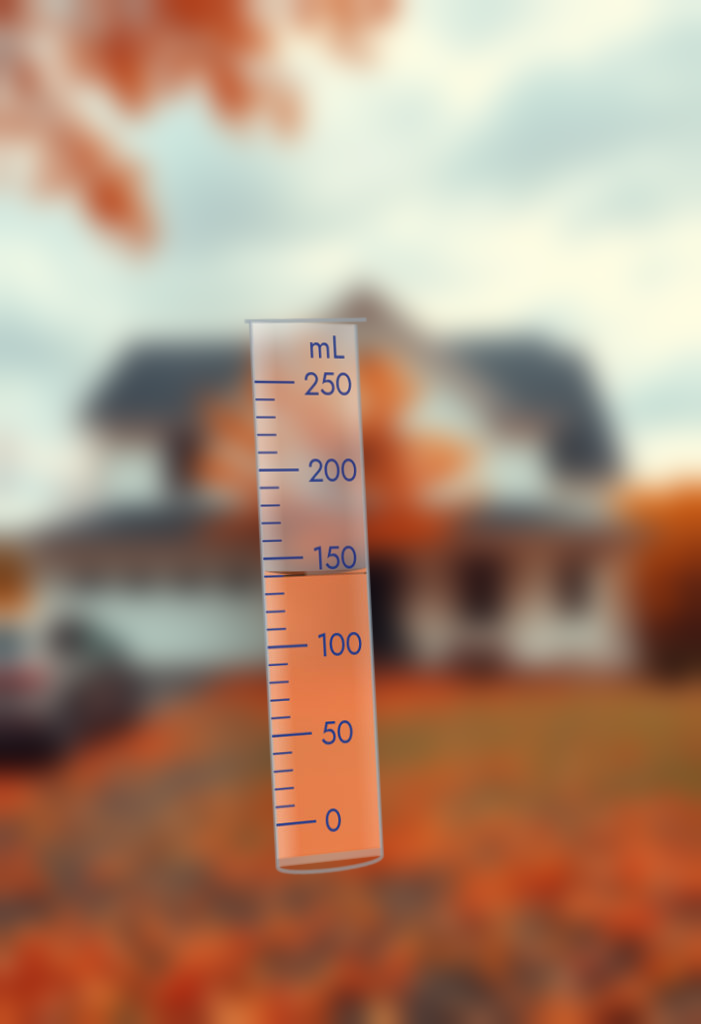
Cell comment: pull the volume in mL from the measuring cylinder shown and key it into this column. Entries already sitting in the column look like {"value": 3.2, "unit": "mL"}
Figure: {"value": 140, "unit": "mL"}
